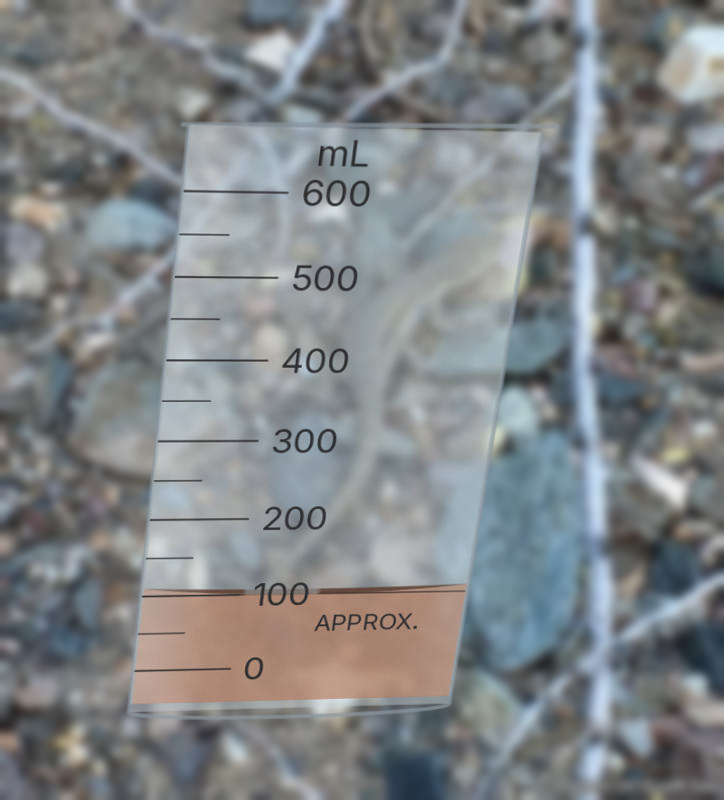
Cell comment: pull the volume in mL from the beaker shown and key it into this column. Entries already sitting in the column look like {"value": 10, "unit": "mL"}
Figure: {"value": 100, "unit": "mL"}
